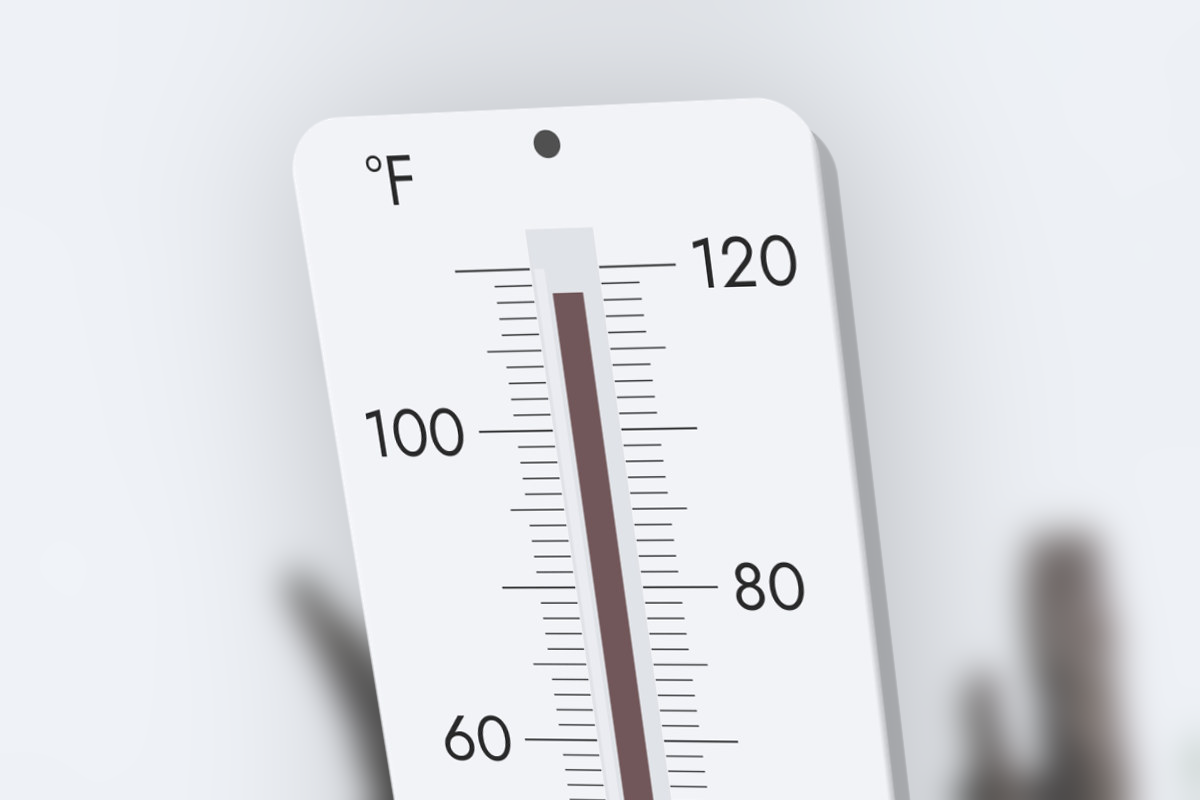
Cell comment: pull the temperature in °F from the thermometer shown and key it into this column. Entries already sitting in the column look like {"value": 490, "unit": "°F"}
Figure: {"value": 117, "unit": "°F"}
